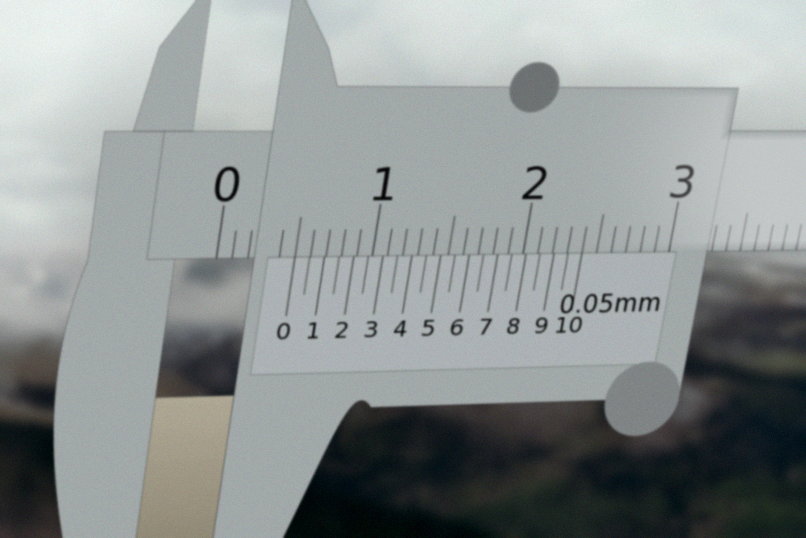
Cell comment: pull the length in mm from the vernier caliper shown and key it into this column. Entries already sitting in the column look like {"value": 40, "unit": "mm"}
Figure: {"value": 5.0, "unit": "mm"}
